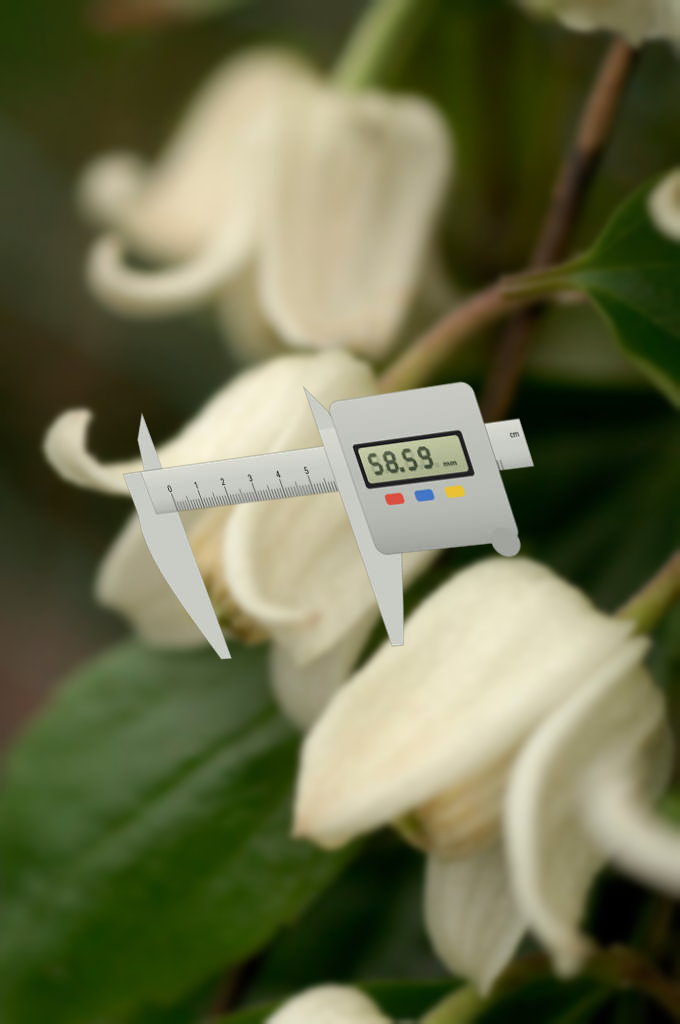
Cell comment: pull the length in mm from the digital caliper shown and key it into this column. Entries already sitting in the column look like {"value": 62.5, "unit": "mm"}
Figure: {"value": 58.59, "unit": "mm"}
